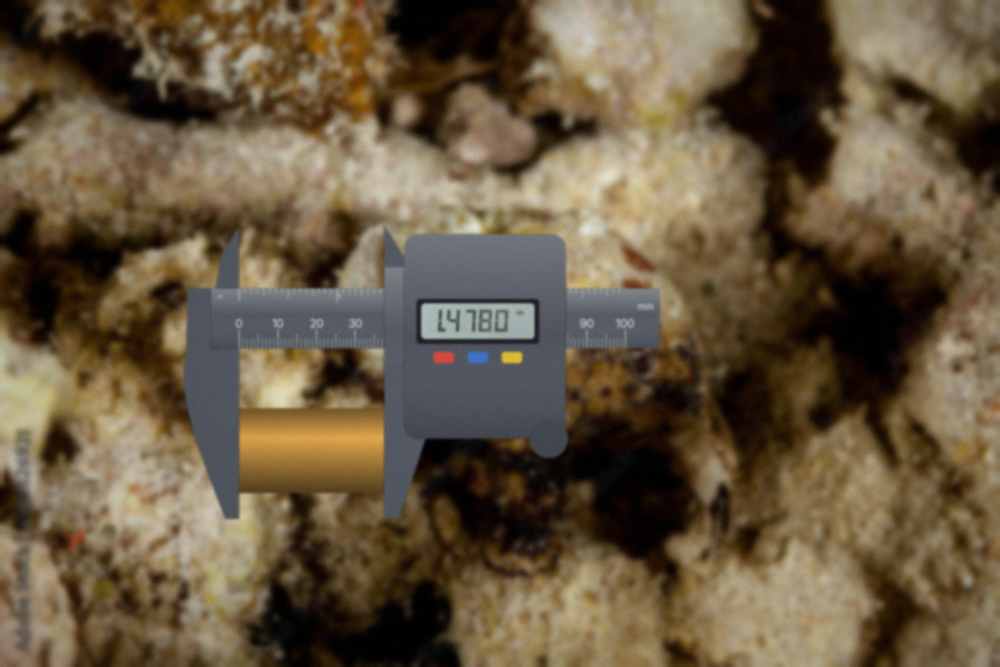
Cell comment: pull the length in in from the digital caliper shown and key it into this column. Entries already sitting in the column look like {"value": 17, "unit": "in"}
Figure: {"value": 1.4780, "unit": "in"}
